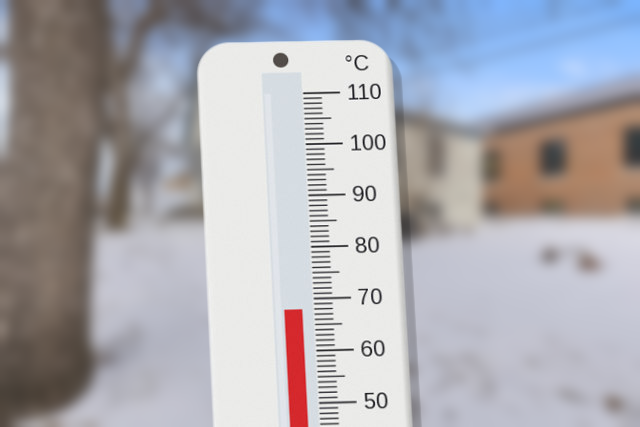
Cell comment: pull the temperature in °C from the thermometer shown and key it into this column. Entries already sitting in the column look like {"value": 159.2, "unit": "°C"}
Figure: {"value": 68, "unit": "°C"}
